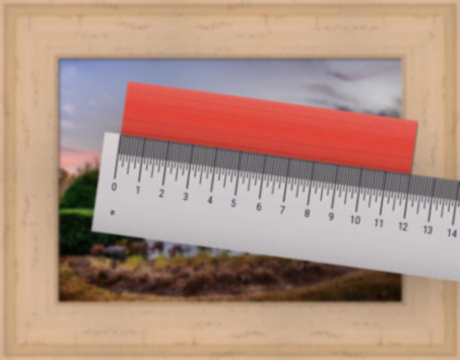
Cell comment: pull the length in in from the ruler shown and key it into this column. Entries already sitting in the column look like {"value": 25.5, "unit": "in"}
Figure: {"value": 12, "unit": "in"}
